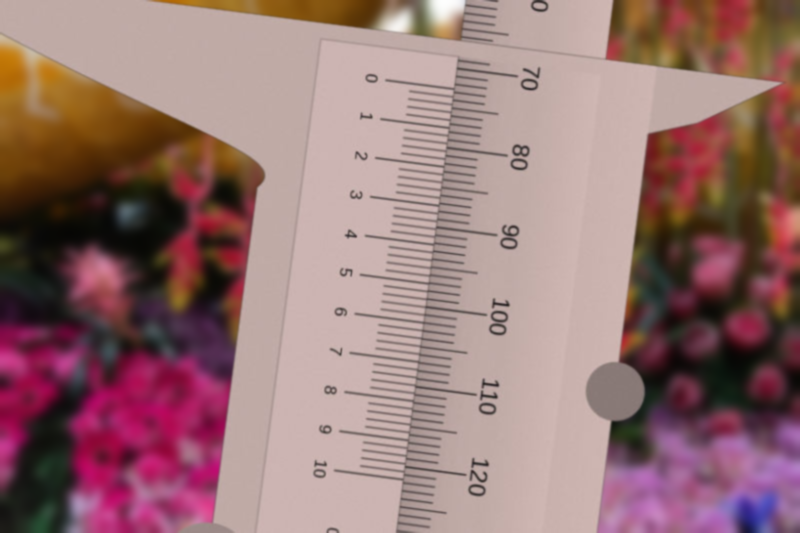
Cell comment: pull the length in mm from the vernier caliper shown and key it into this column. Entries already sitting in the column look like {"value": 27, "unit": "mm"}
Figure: {"value": 72.6, "unit": "mm"}
